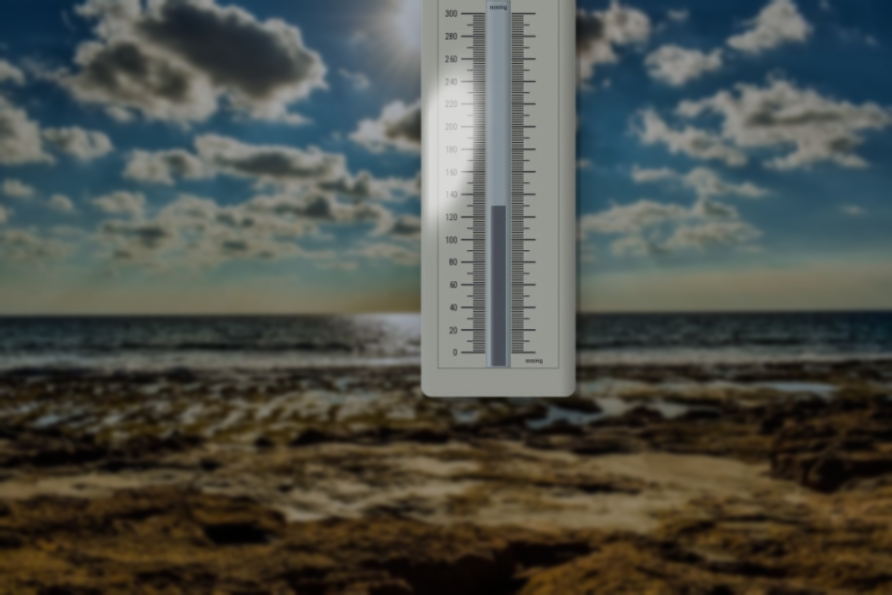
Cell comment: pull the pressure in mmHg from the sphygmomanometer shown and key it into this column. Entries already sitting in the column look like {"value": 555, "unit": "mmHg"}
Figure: {"value": 130, "unit": "mmHg"}
